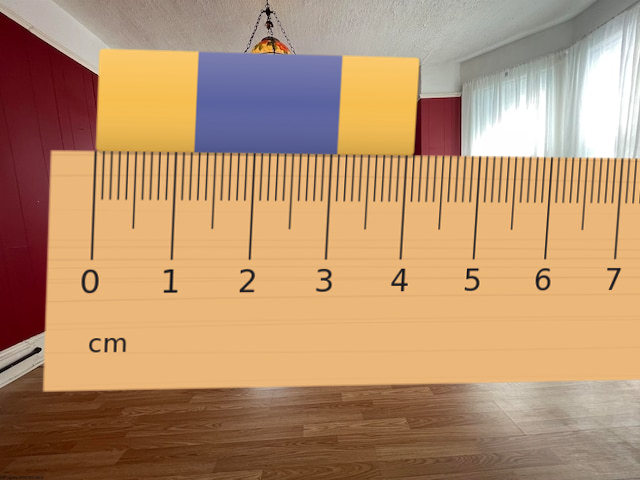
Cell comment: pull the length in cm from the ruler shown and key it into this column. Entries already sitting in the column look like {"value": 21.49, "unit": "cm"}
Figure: {"value": 4.1, "unit": "cm"}
